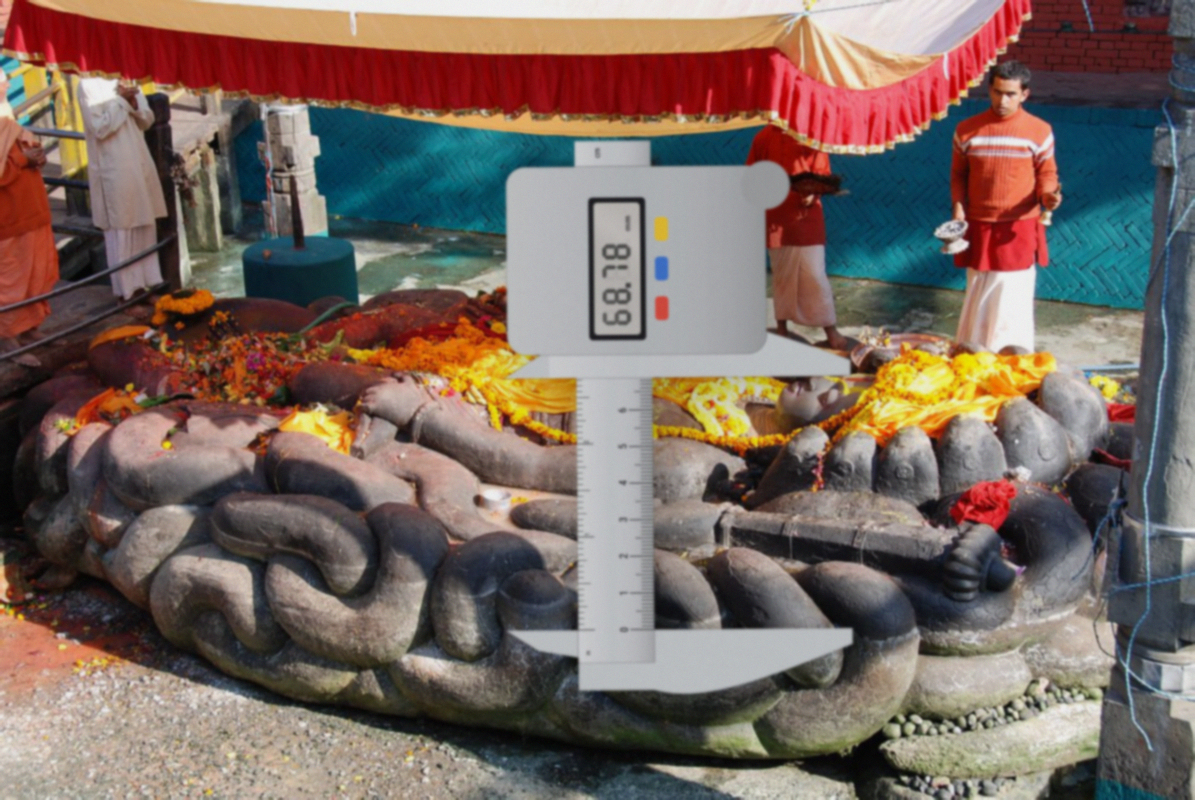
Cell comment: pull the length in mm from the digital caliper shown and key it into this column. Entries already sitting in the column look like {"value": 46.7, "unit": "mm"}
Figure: {"value": 68.78, "unit": "mm"}
